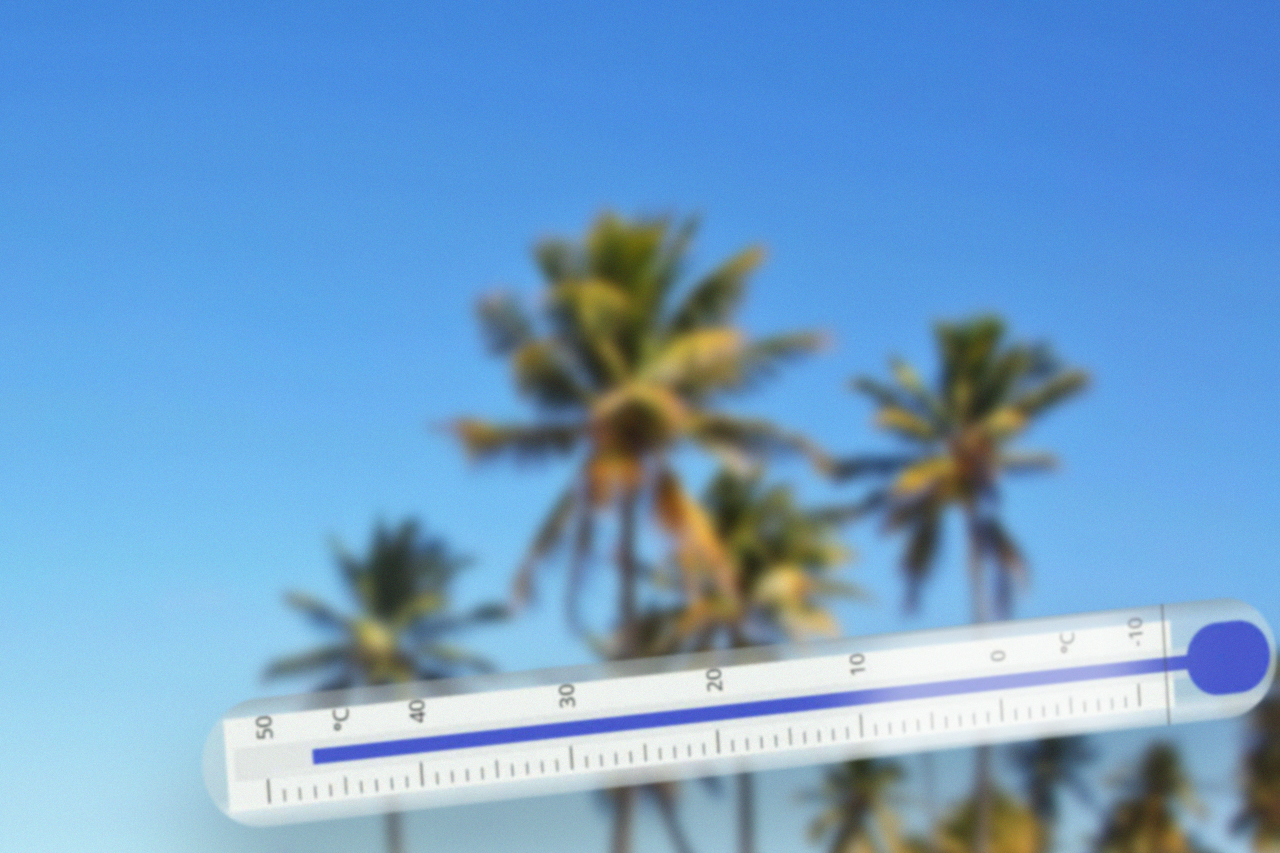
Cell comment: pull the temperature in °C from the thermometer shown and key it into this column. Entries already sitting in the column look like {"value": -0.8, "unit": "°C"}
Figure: {"value": 47, "unit": "°C"}
